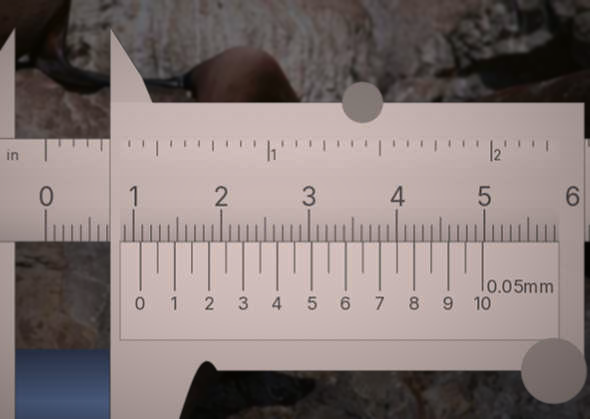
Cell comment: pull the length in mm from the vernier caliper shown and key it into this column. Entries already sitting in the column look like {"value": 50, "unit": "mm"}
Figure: {"value": 10.8, "unit": "mm"}
